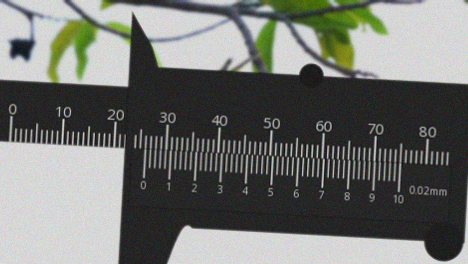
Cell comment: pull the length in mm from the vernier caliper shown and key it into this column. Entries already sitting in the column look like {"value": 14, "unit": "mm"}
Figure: {"value": 26.0, "unit": "mm"}
